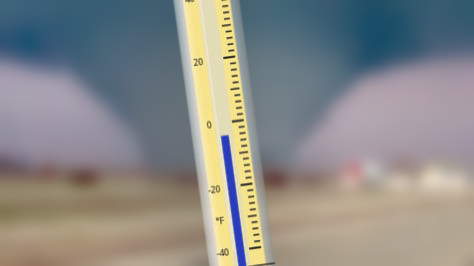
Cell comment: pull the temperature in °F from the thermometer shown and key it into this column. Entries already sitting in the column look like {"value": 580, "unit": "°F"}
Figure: {"value": -4, "unit": "°F"}
